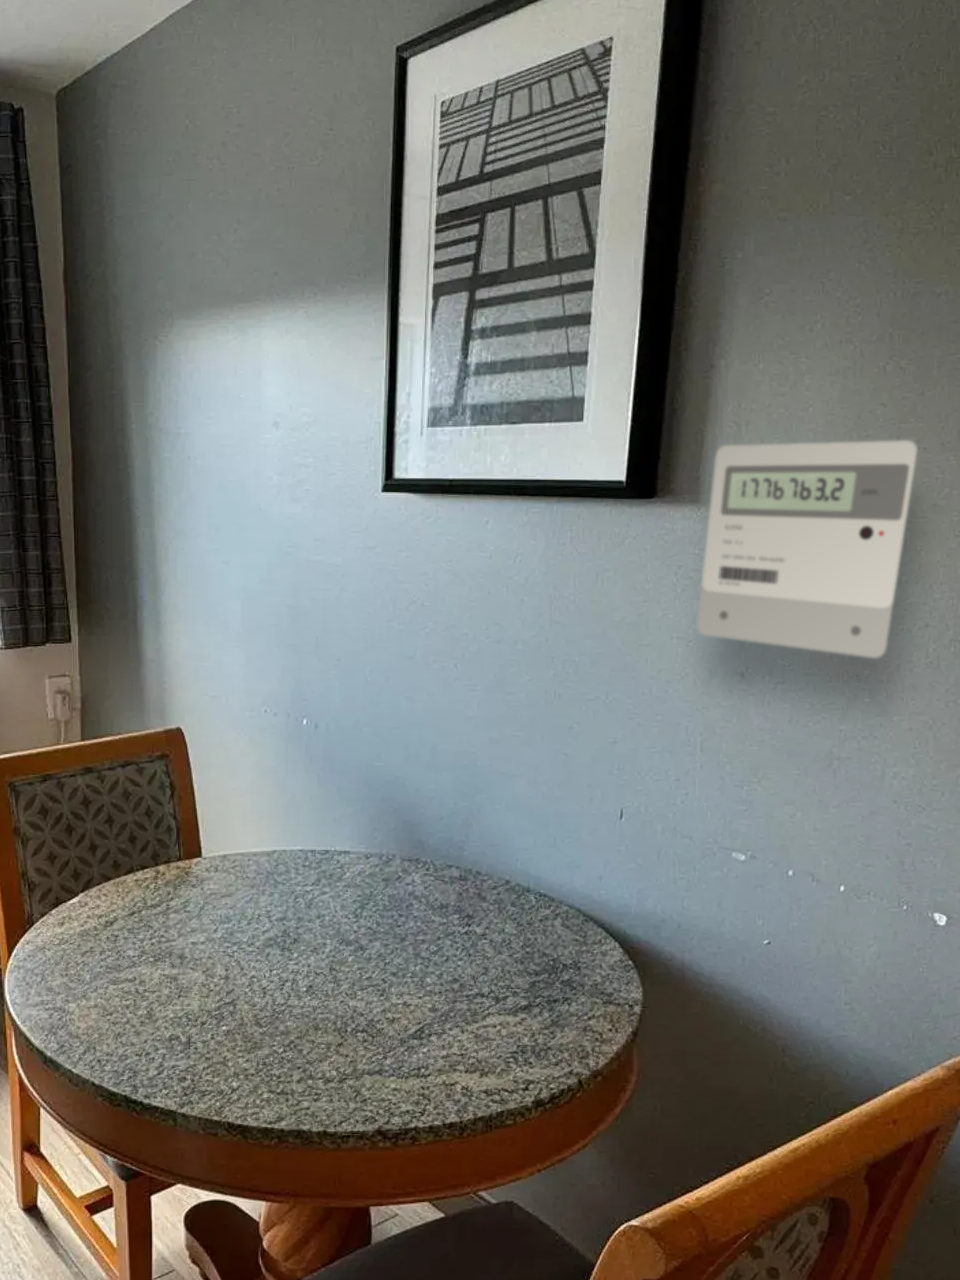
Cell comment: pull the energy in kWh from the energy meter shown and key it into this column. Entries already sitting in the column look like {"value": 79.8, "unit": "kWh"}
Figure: {"value": 1776763.2, "unit": "kWh"}
